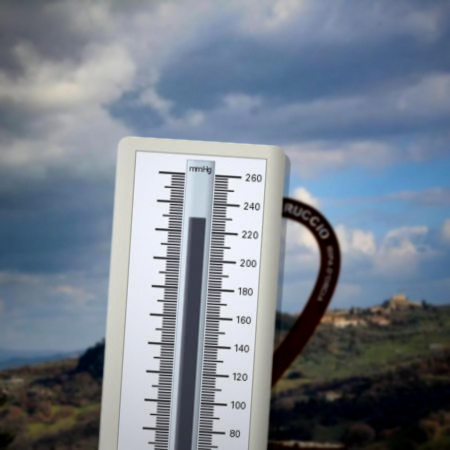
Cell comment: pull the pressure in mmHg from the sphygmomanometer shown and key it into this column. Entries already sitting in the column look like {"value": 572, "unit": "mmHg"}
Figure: {"value": 230, "unit": "mmHg"}
